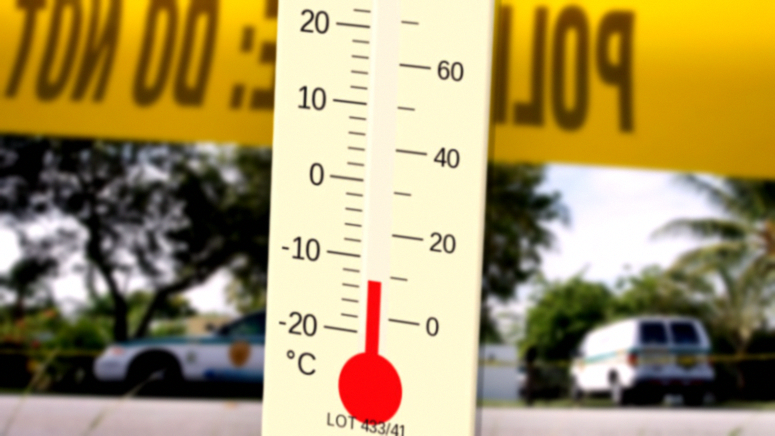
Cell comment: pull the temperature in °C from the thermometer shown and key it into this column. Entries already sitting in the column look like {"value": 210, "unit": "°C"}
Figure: {"value": -13, "unit": "°C"}
